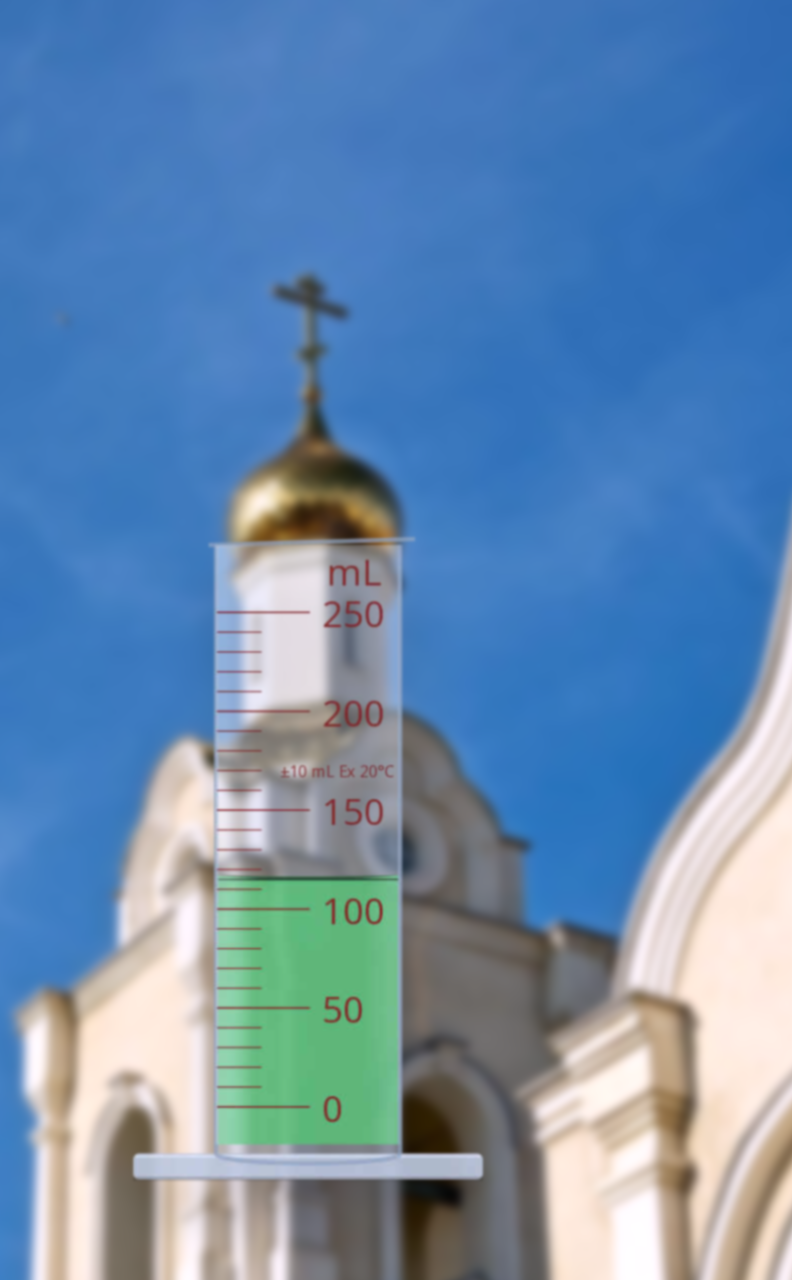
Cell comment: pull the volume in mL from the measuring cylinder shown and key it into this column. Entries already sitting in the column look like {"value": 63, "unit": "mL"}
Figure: {"value": 115, "unit": "mL"}
